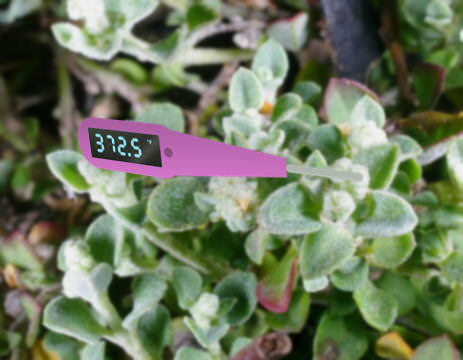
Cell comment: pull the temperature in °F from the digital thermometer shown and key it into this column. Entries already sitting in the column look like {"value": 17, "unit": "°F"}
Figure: {"value": 372.5, "unit": "°F"}
